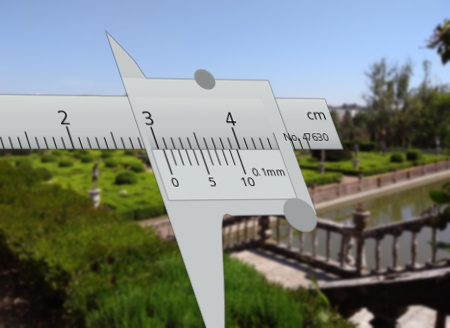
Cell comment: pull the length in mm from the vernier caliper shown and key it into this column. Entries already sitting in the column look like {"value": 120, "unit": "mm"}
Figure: {"value": 30.6, "unit": "mm"}
